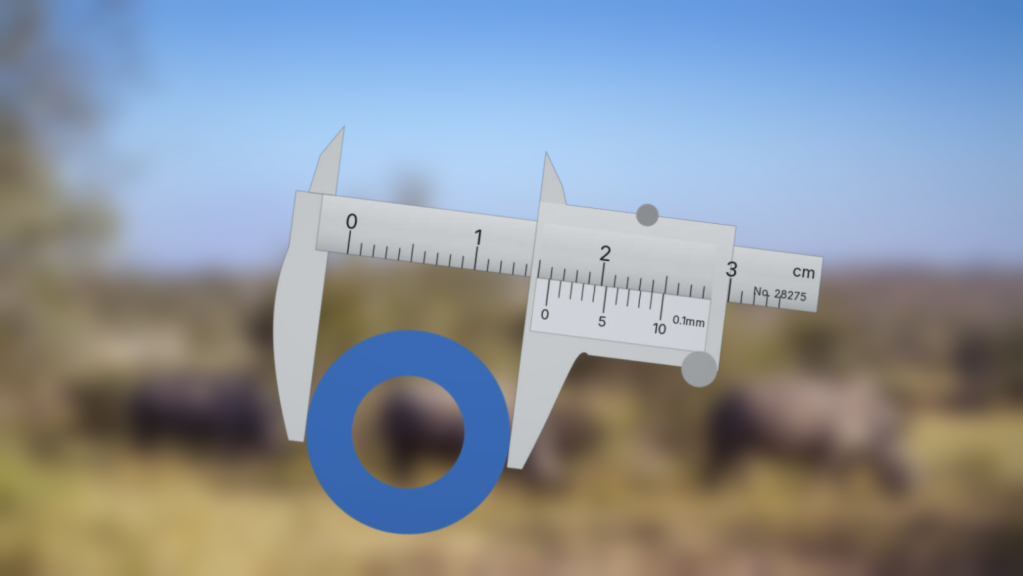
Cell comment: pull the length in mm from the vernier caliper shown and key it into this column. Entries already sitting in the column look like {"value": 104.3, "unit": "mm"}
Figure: {"value": 15.9, "unit": "mm"}
